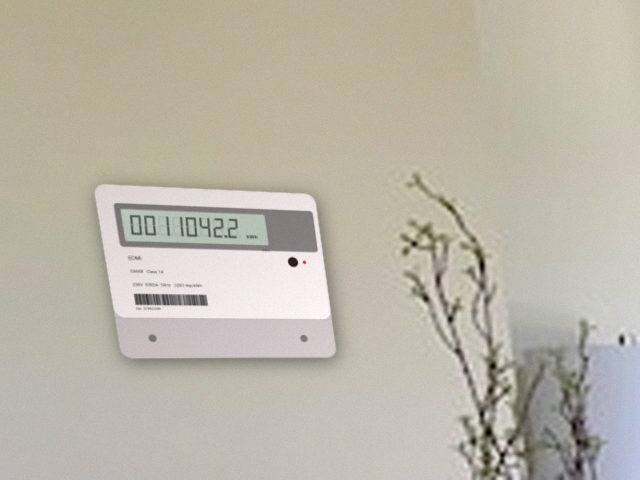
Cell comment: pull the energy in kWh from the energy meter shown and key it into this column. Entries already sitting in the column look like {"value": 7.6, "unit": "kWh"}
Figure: {"value": 11042.2, "unit": "kWh"}
